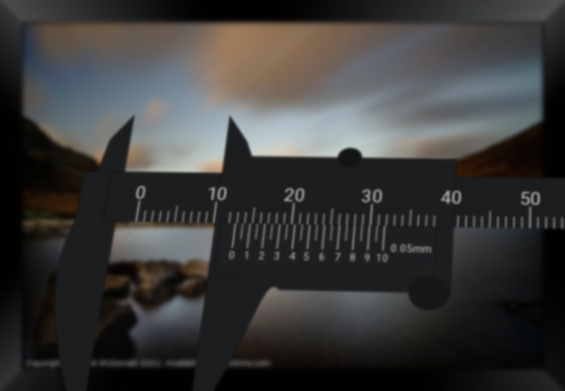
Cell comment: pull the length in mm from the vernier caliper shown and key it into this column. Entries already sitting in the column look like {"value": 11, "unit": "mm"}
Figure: {"value": 12.8, "unit": "mm"}
